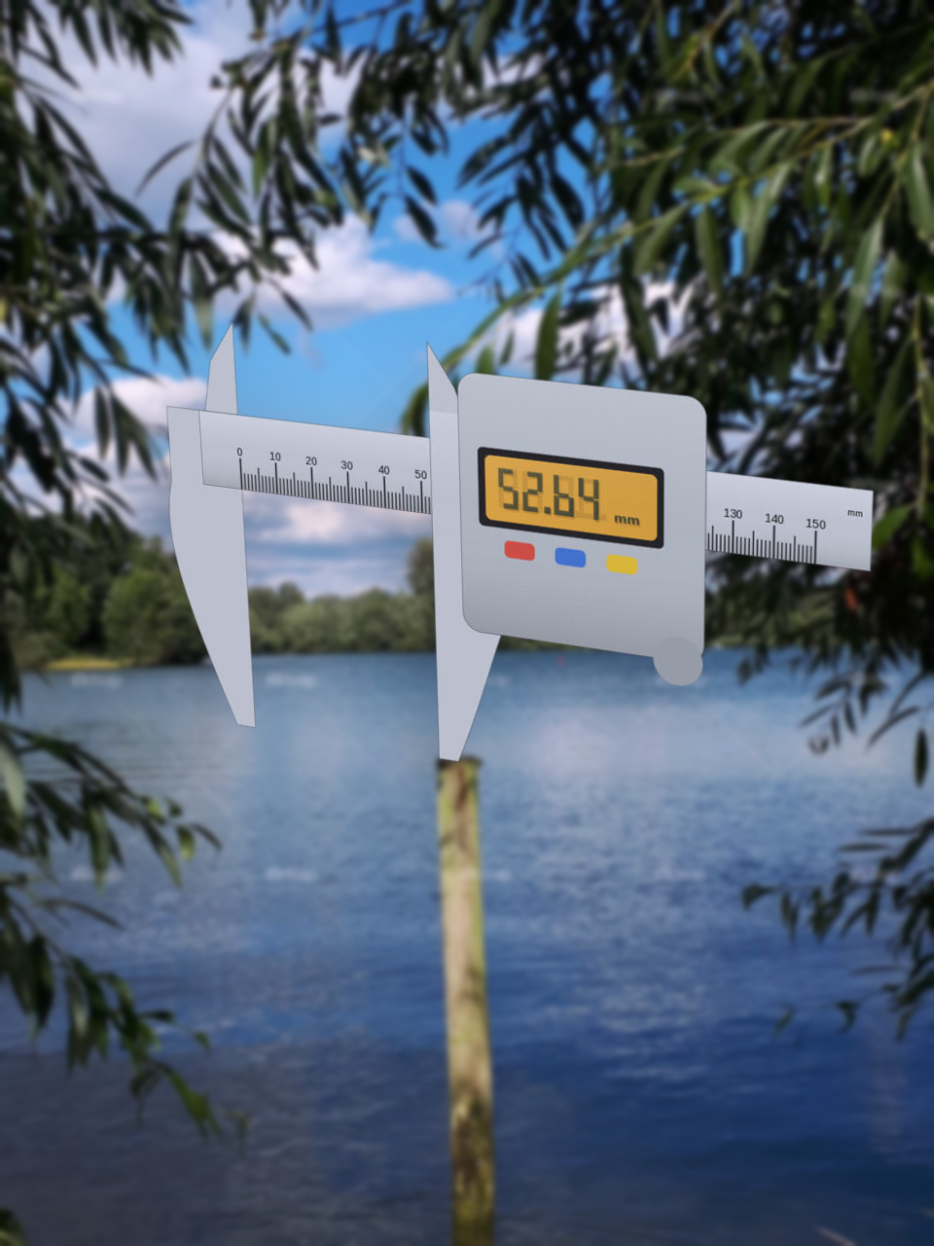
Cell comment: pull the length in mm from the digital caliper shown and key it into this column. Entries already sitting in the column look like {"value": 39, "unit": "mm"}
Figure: {"value": 52.64, "unit": "mm"}
